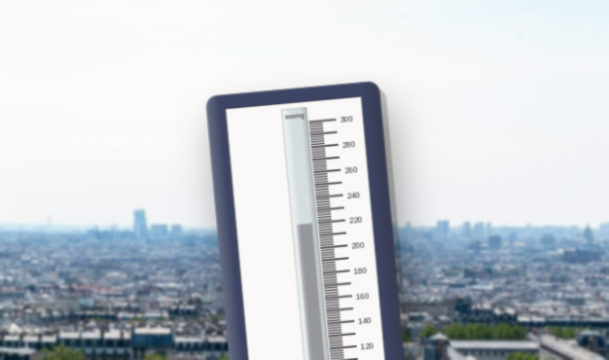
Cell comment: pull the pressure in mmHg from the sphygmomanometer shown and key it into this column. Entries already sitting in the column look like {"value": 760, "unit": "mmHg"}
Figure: {"value": 220, "unit": "mmHg"}
